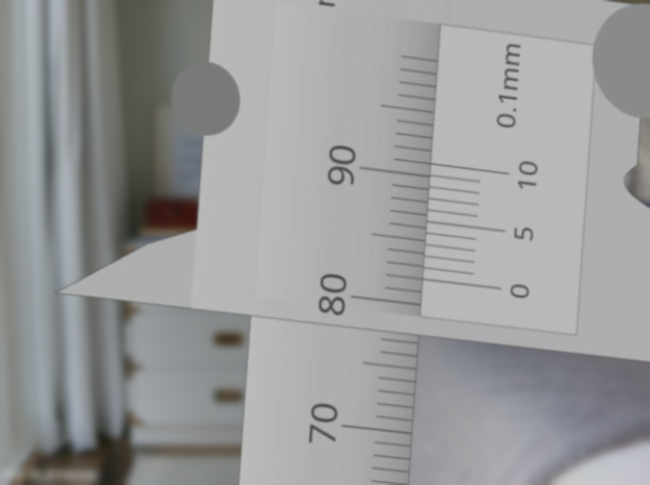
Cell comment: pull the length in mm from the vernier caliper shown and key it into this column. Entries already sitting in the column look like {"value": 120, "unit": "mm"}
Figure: {"value": 82.0, "unit": "mm"}
